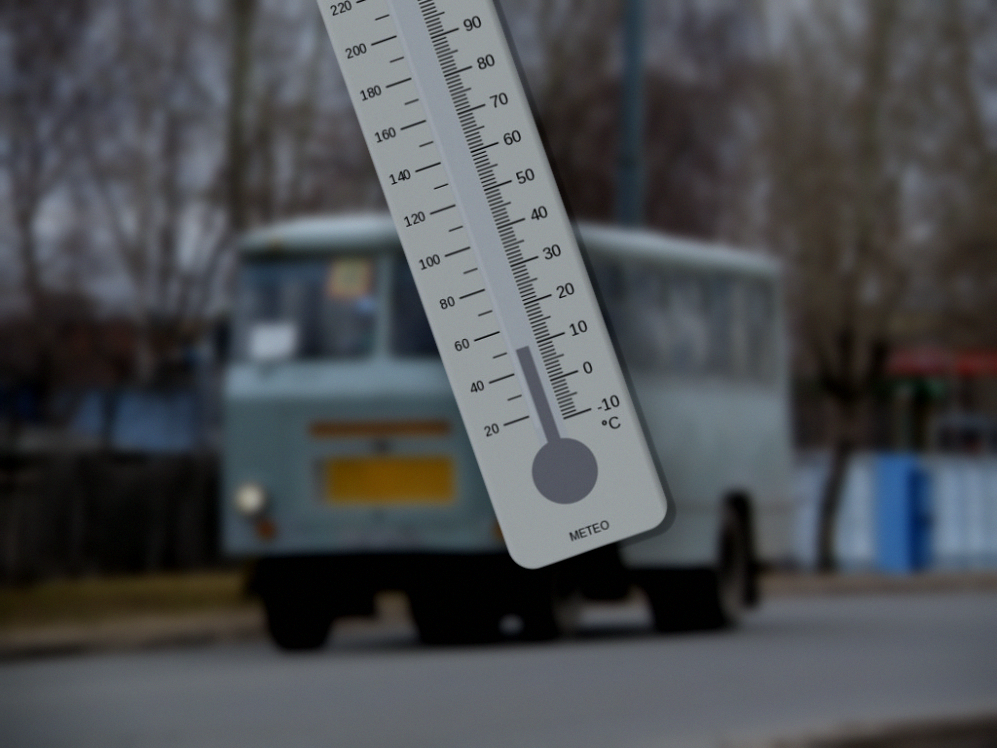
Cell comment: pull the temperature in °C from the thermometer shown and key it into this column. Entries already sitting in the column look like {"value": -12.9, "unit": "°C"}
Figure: {"value": 10, "unit": "°C"}
